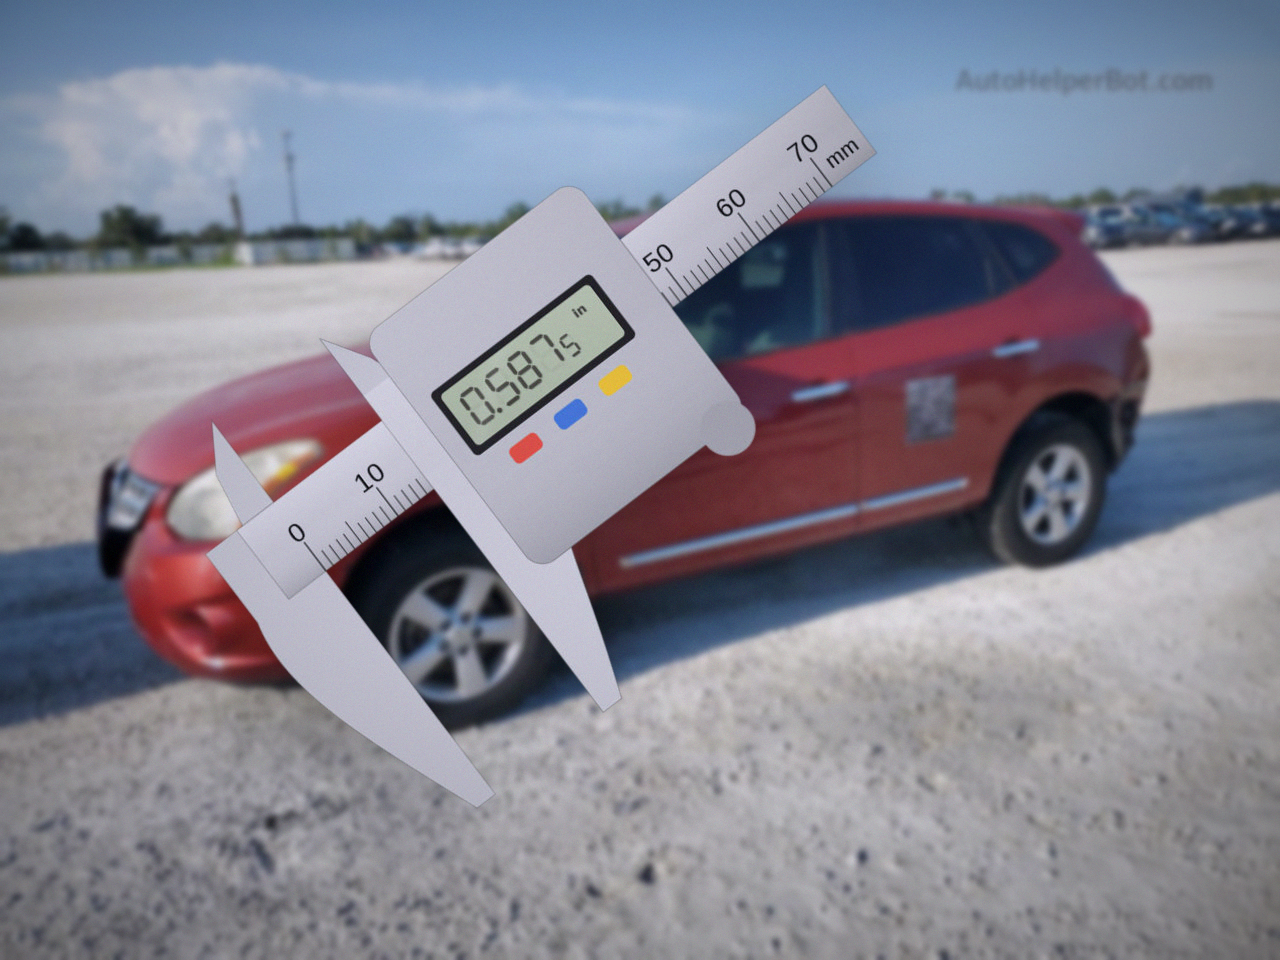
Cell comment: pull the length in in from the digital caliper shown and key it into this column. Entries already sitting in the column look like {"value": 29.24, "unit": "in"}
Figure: {"value": 0.5875, "unit": "in"}
